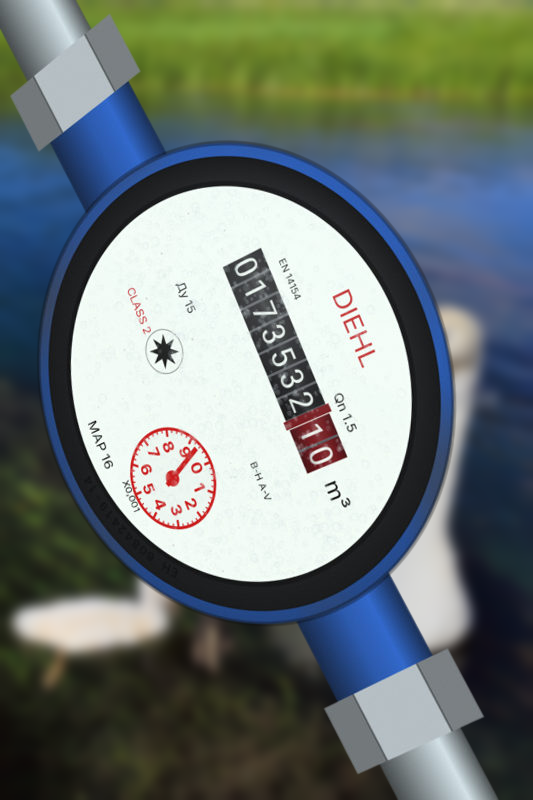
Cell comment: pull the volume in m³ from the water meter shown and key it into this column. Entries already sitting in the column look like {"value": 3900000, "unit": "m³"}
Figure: {"value": 173532.099, "unit": "m³"}
